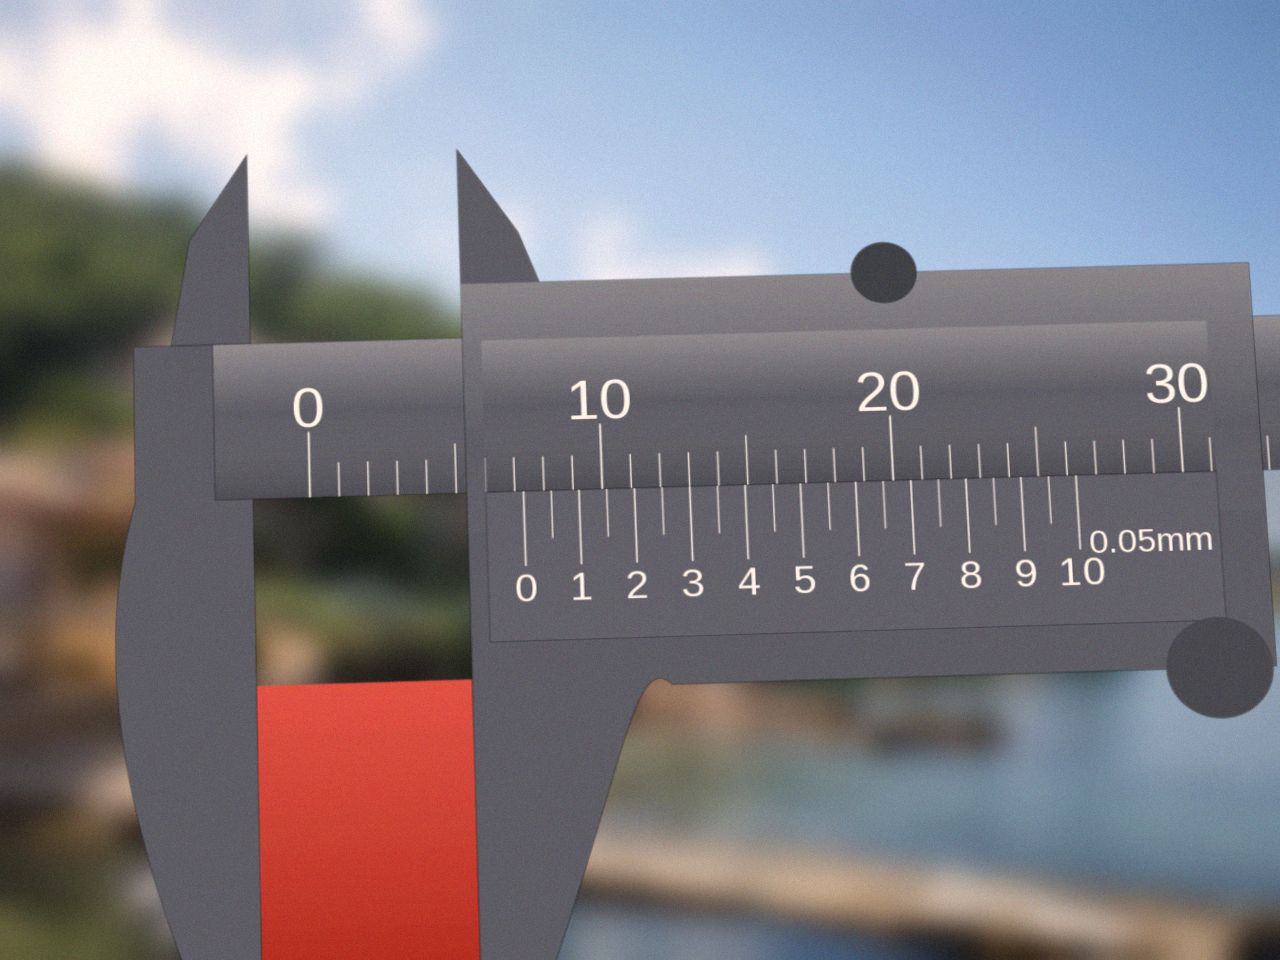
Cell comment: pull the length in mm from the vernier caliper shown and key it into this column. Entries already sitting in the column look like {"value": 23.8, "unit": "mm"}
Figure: {"value": 7.30, "unit": "mm"}
